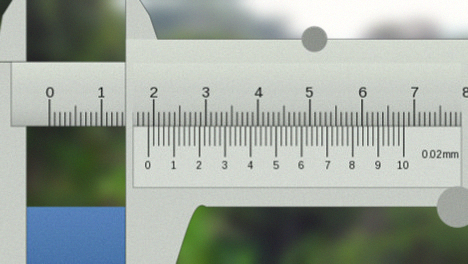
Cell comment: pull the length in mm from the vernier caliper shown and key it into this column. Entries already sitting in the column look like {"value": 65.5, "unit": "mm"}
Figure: {"value": 19.0, "unit": "mm"}
